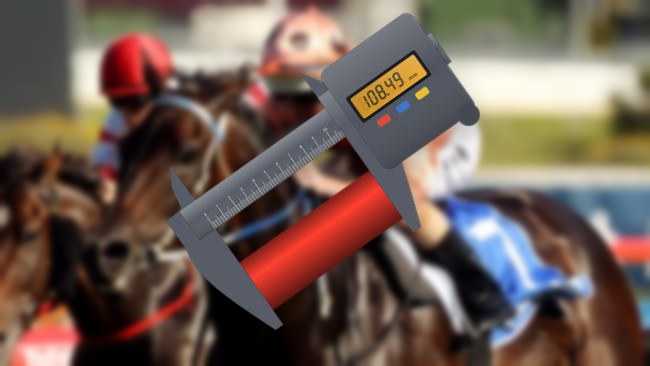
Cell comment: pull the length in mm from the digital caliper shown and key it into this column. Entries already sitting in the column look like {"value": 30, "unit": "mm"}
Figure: {"value": 108.49, "unit": "mm"}
